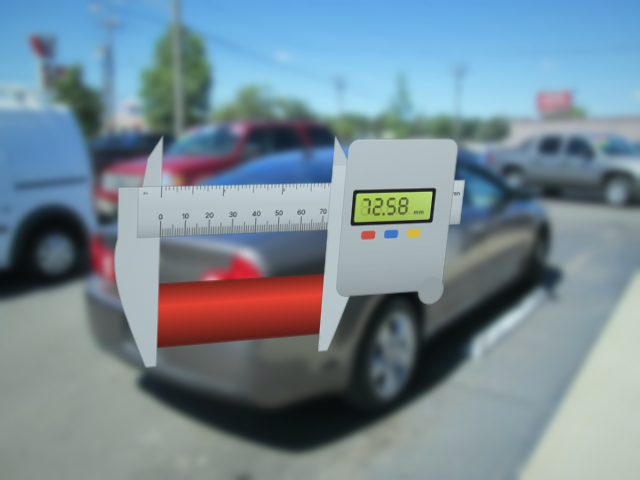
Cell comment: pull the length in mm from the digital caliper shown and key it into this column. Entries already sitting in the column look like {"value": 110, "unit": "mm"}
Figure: {"value": 72.58, "unit": "mm"}
